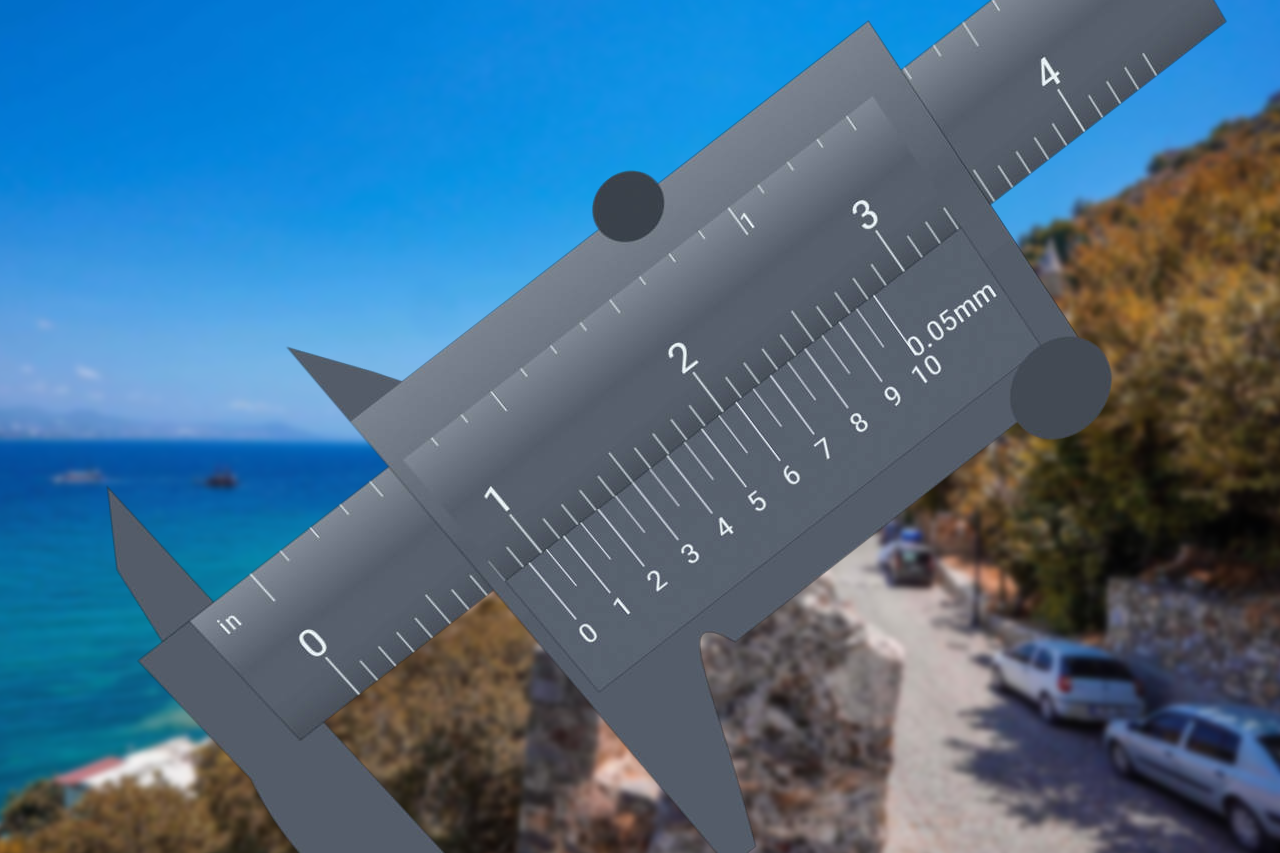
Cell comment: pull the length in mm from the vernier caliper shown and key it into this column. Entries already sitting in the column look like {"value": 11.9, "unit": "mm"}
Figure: {"value": 9.3, "unit": "mm"}
